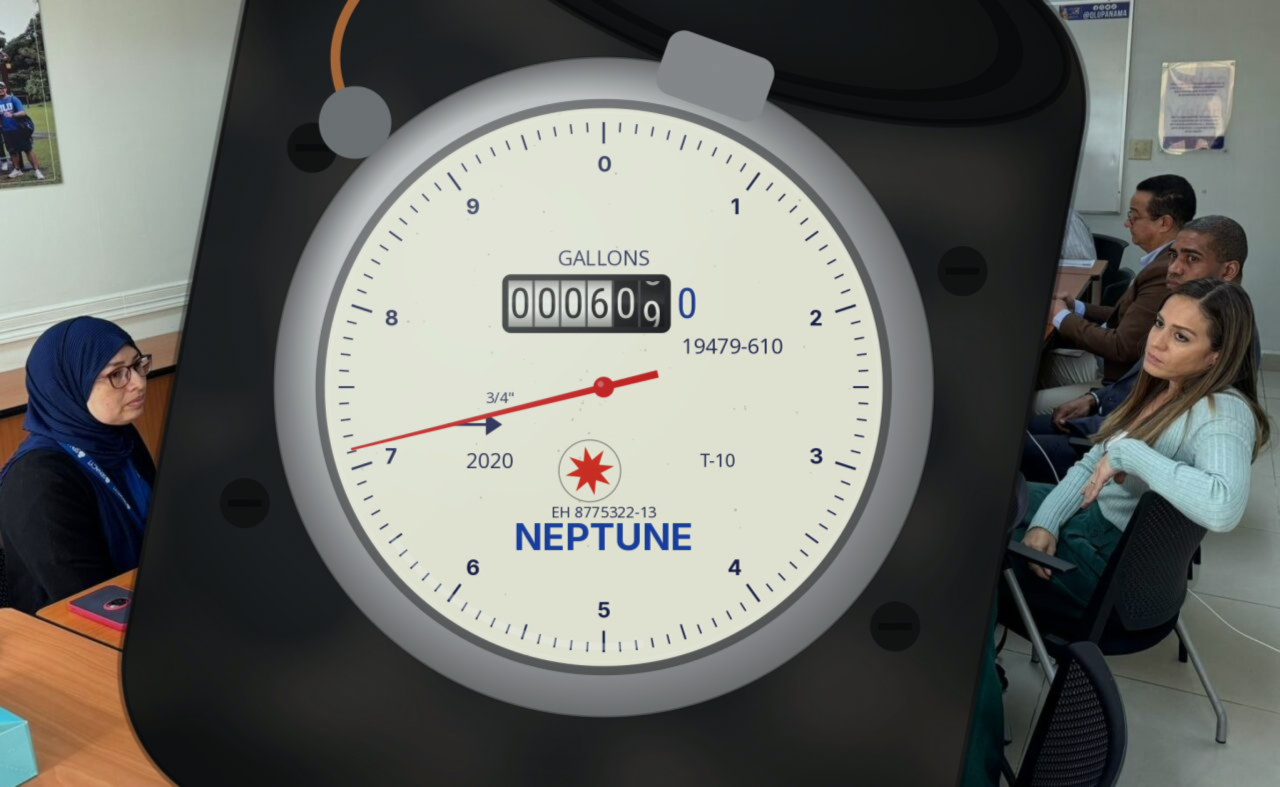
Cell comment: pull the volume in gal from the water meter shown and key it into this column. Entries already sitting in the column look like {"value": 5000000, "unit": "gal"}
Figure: {"value": 6087.1, "unit": "gal"}
